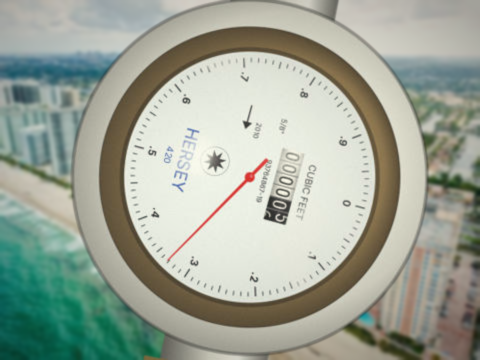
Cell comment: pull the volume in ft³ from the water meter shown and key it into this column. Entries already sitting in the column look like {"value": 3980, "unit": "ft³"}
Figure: {"value": 5.33, "unit": "ft³"}
